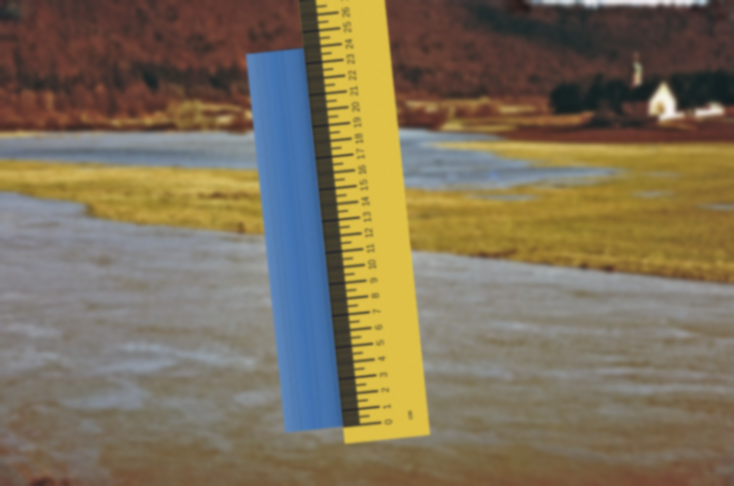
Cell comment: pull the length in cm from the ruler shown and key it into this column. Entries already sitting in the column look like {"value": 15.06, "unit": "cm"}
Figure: {"value": 24, "unit": "cm"}
